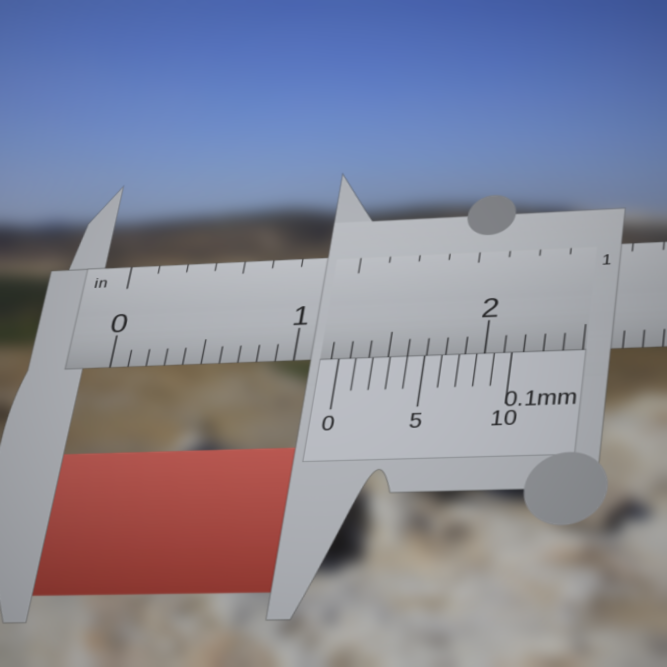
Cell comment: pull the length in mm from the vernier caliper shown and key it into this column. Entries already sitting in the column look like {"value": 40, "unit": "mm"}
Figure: {"value": 12.4, "unit": "mm"}
